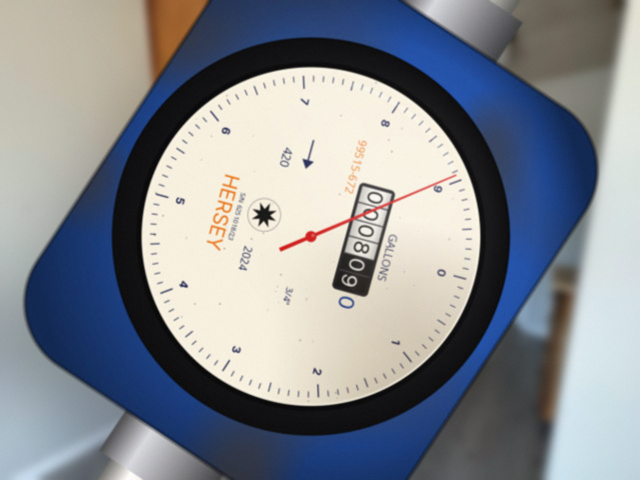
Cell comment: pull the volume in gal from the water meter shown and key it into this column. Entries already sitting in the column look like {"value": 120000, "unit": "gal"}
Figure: {"value": 8088.9, "unit": "gal"}
